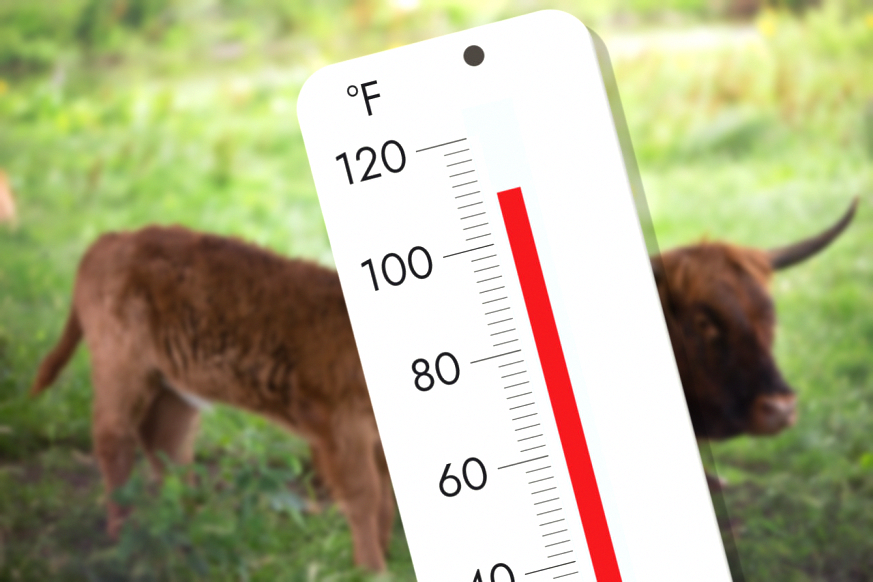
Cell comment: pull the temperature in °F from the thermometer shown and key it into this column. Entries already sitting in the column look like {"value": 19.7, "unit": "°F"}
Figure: {"value": 109, "unit": "°F"}
